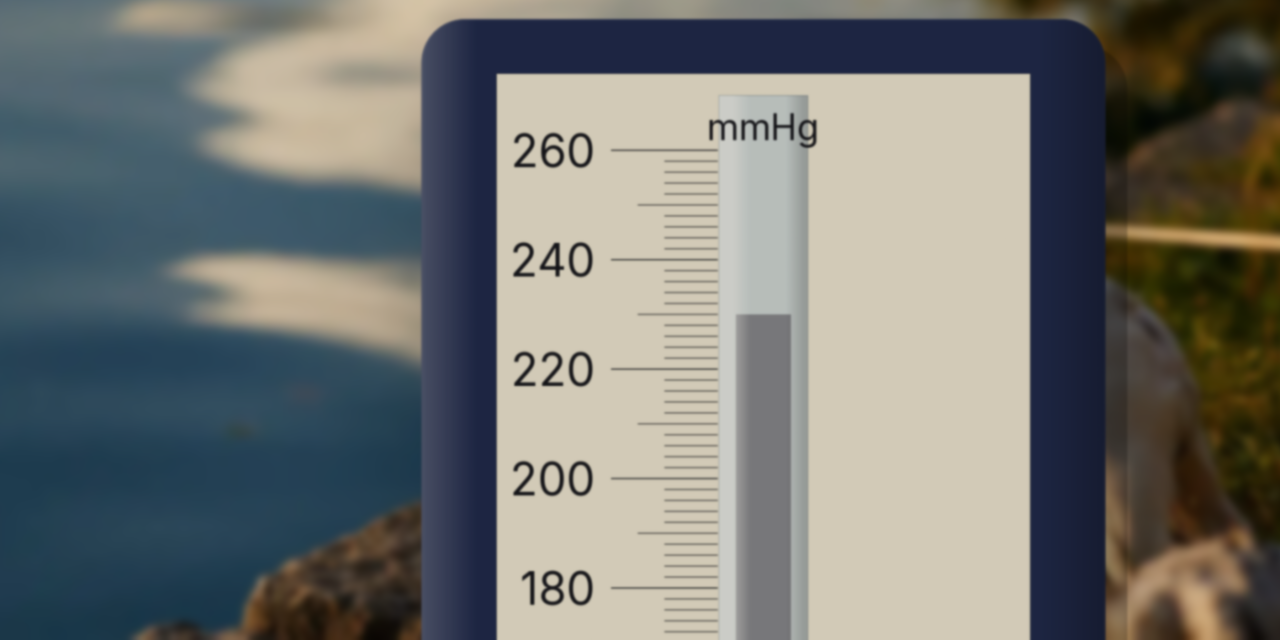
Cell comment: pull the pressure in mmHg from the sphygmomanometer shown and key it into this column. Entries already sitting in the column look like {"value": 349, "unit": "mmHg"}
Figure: {"value": 230, "unit": "mmHg"}
